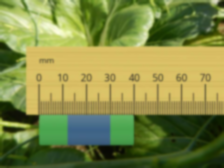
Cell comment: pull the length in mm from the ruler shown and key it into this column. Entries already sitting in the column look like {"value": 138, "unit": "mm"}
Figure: {"value": 40, "unit": "mm"}
